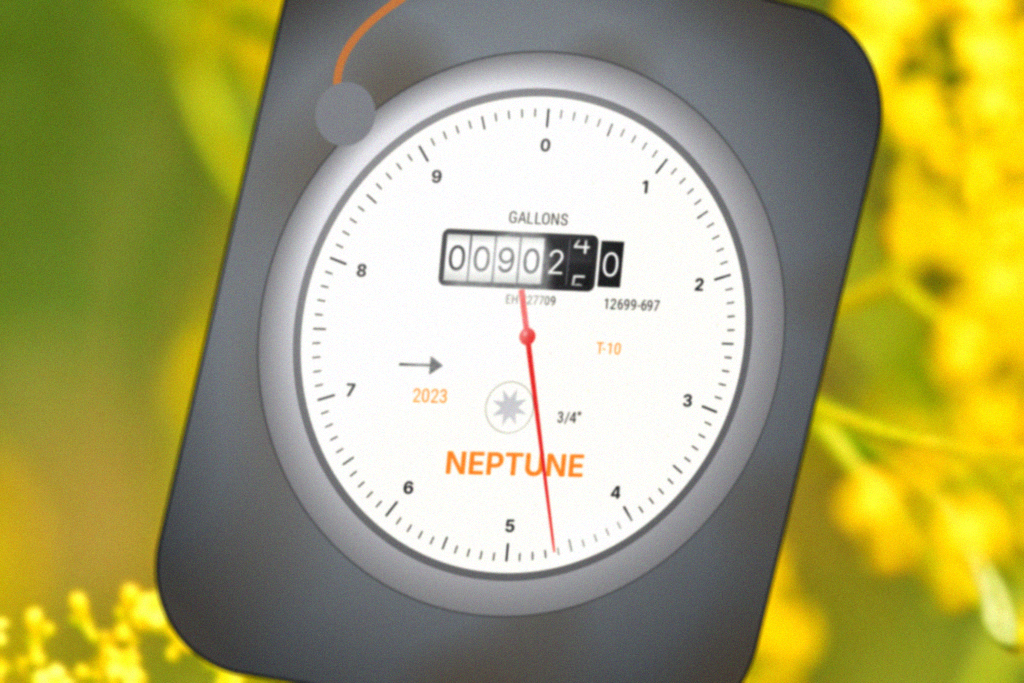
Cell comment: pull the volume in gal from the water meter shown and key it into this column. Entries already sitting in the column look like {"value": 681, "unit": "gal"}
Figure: {"value": 90244.6, "unit": "gal"}
